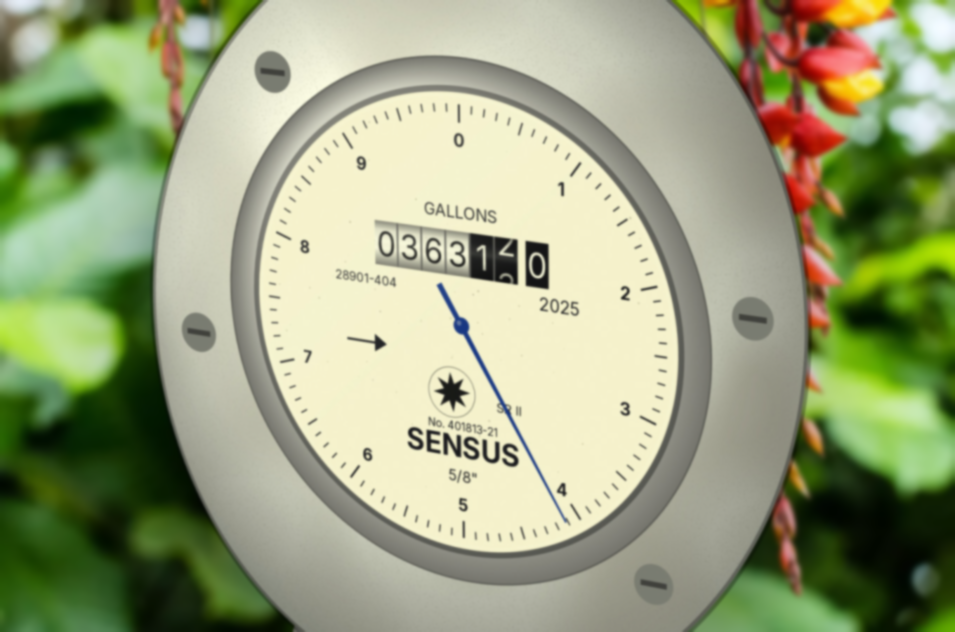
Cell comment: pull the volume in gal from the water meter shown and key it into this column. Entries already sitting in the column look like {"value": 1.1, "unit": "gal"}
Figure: {"value": 363124.1, "unit": "gal"}
